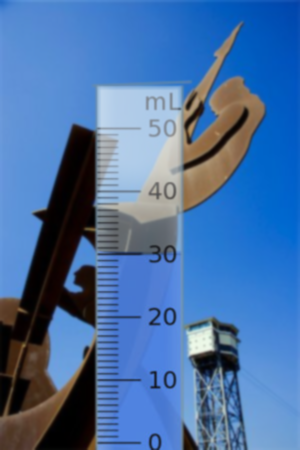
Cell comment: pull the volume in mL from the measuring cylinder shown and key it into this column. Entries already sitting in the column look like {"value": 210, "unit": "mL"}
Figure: {"value": 30, "unit": "mL"}
